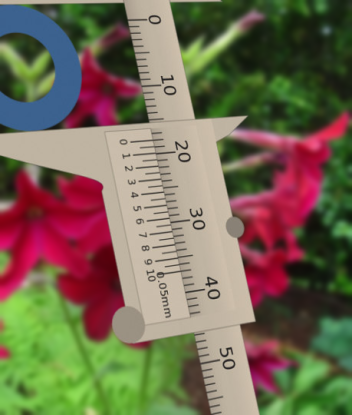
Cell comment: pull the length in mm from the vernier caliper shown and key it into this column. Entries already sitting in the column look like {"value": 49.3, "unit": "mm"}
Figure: {"value": 18.0, "unit": "mm"}
